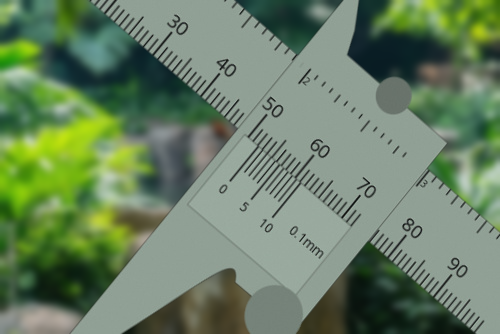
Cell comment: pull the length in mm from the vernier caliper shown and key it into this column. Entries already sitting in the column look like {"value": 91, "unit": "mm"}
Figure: {"value": 52.2, "unit": "mm"}
